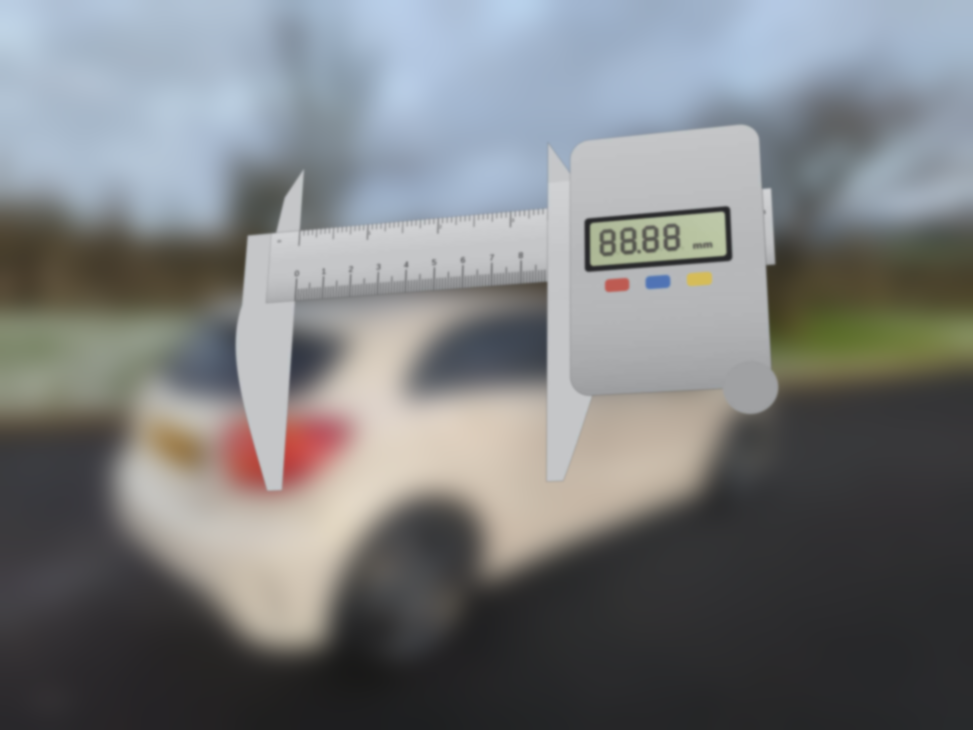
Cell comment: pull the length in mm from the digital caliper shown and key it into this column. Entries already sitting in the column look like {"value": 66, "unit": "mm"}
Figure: {"value": 88.88, "unit": "mm"}
